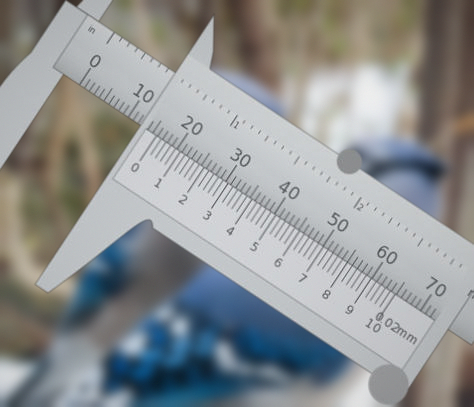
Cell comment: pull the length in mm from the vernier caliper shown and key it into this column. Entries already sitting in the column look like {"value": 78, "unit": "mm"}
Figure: {"value": 15.8, "unit": "mm"}
